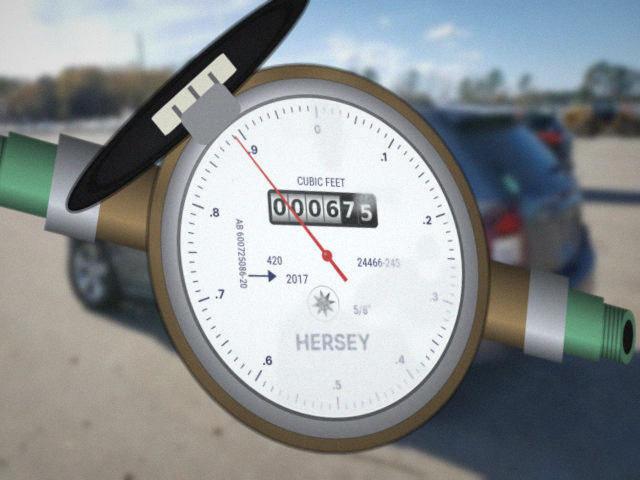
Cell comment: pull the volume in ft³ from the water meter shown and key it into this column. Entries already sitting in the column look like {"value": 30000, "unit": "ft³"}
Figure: {"value": 674.89, "unit": "ft³"}
